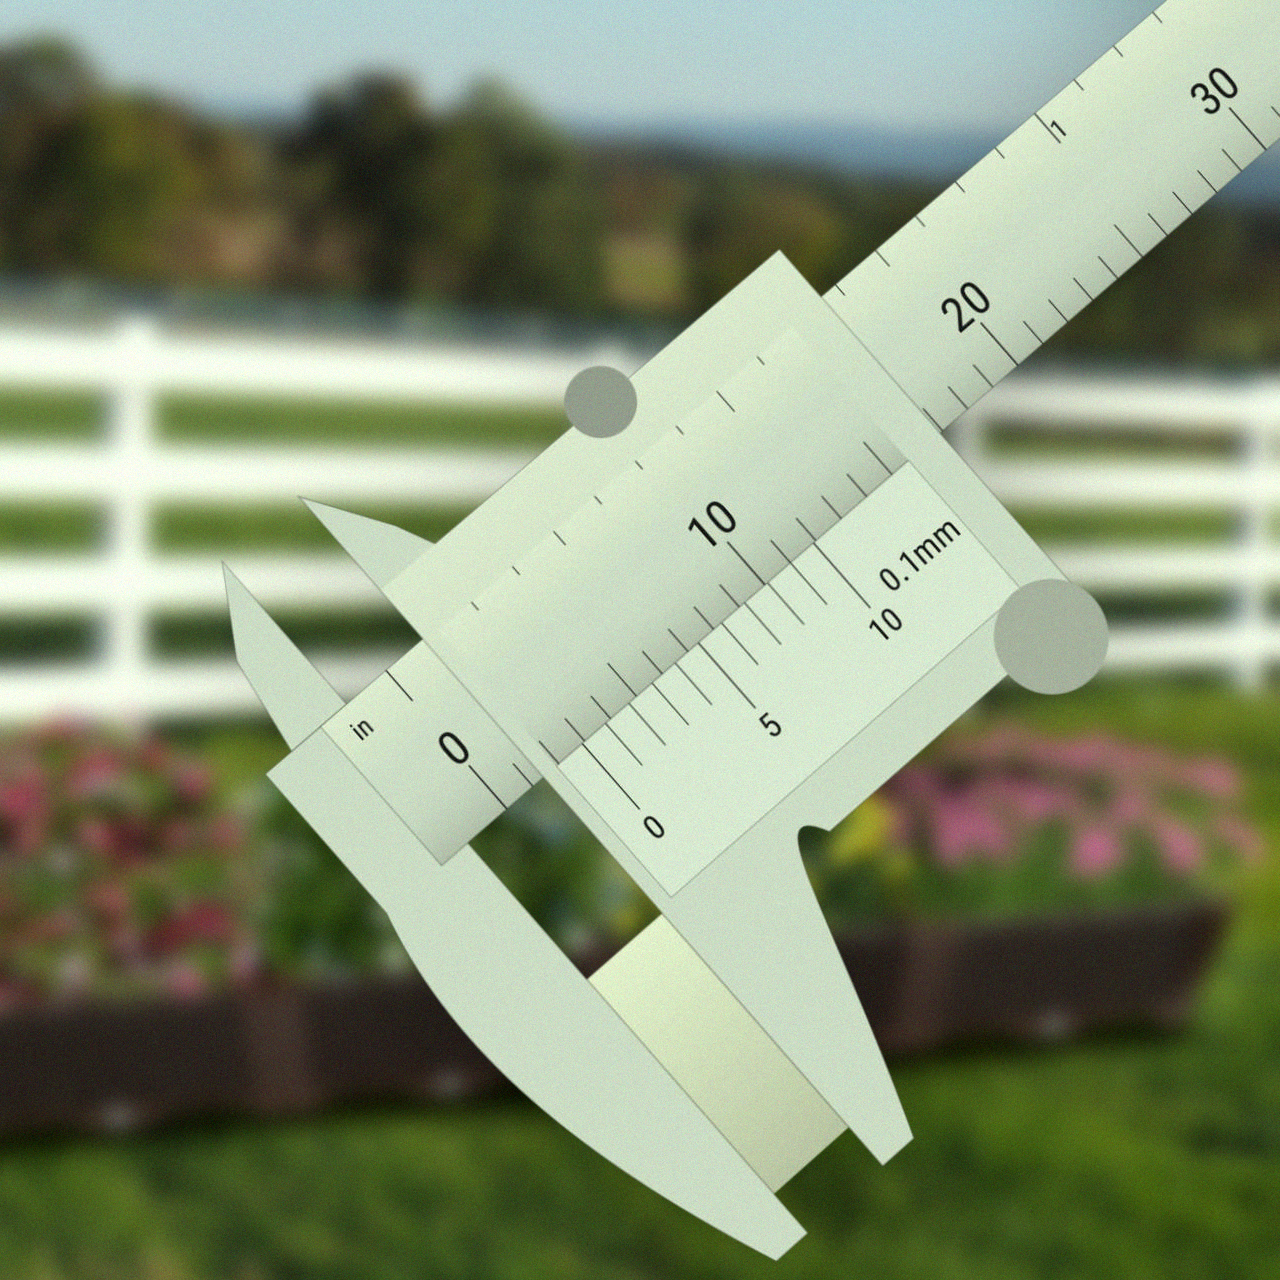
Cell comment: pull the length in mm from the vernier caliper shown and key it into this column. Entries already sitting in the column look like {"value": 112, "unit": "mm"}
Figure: {"value": 2.9, "unit": "mm"}
